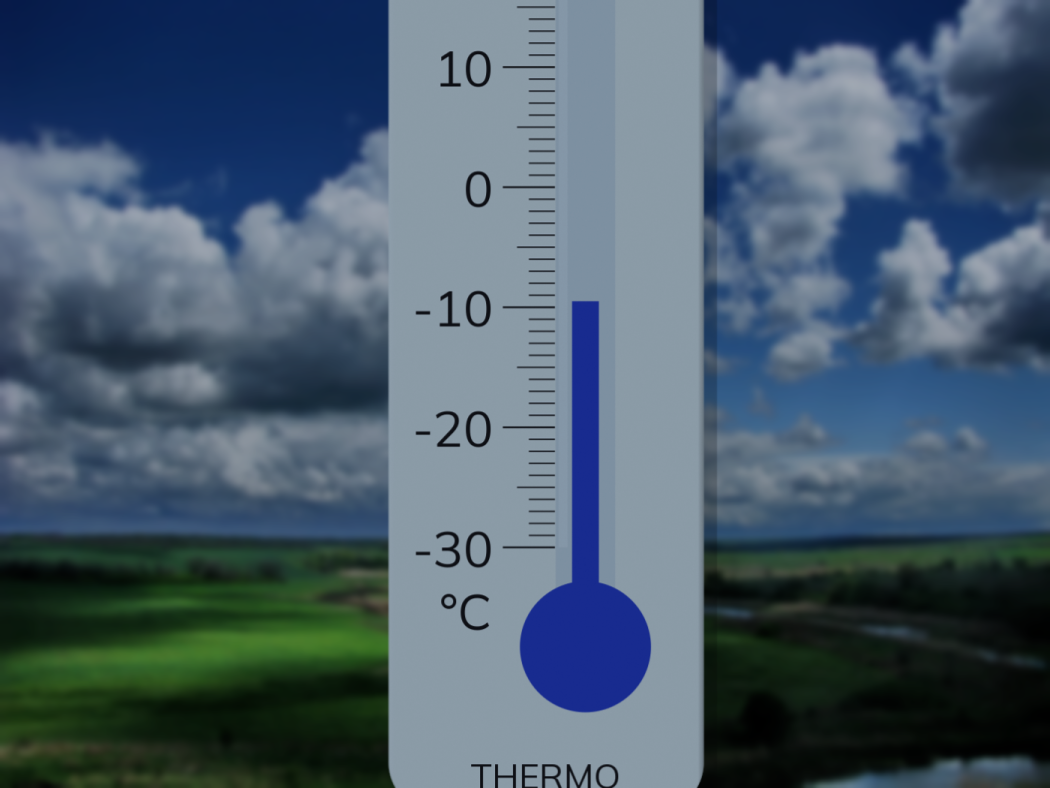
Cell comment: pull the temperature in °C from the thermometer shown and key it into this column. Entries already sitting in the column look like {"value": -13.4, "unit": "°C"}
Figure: {"value": -9.5, "unit": "°C"}
